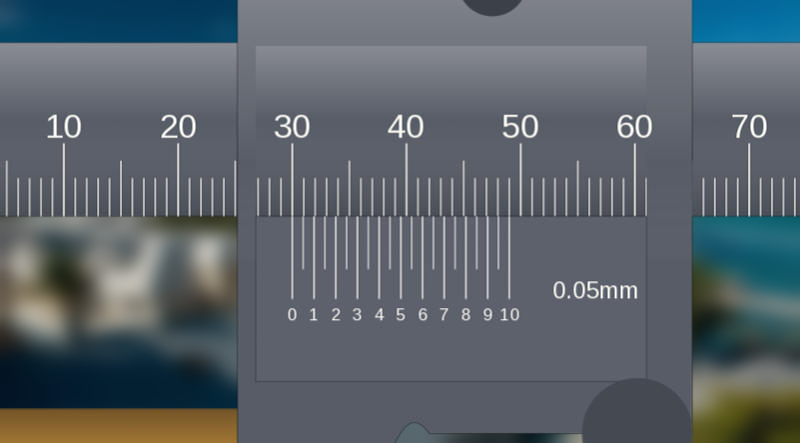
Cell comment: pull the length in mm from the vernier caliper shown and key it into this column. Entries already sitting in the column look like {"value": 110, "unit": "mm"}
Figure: {"value": 30.0, "unit": "mm"}
